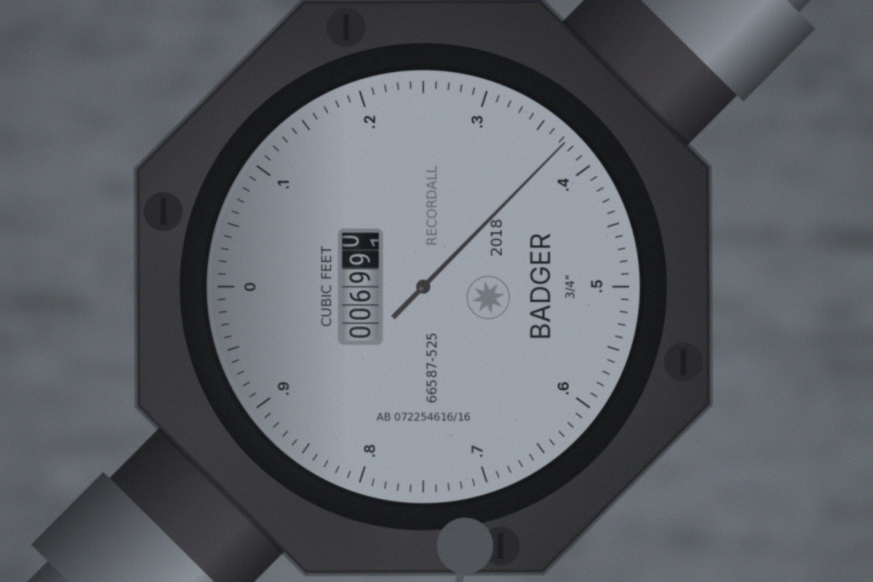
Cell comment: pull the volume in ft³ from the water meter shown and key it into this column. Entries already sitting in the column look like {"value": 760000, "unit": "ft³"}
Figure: {"value": 6990.37, "unit": "ft³"}
